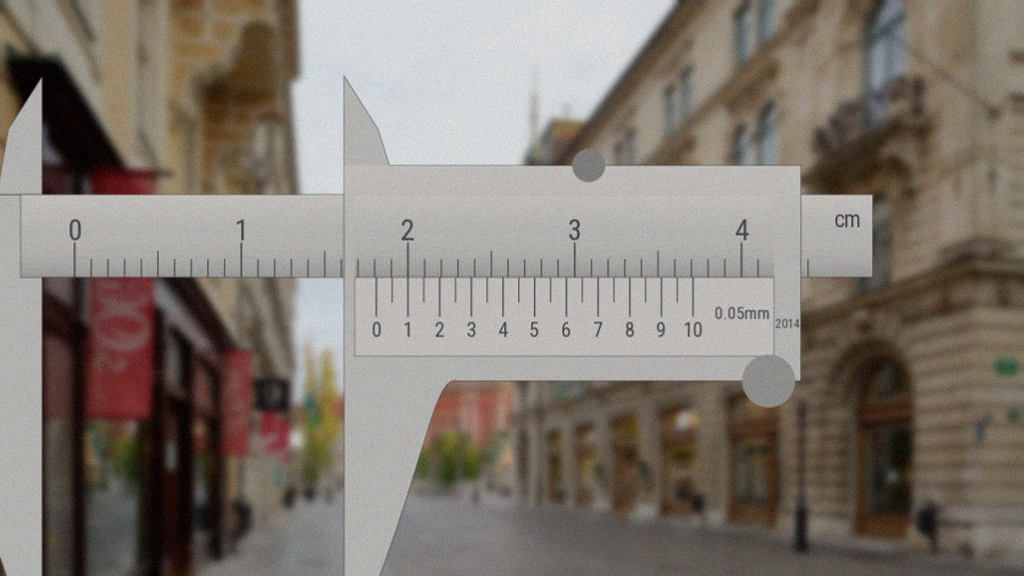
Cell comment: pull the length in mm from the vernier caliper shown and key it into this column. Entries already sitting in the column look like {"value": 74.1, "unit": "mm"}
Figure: {"value": 18.1, "unit": "mm"}
